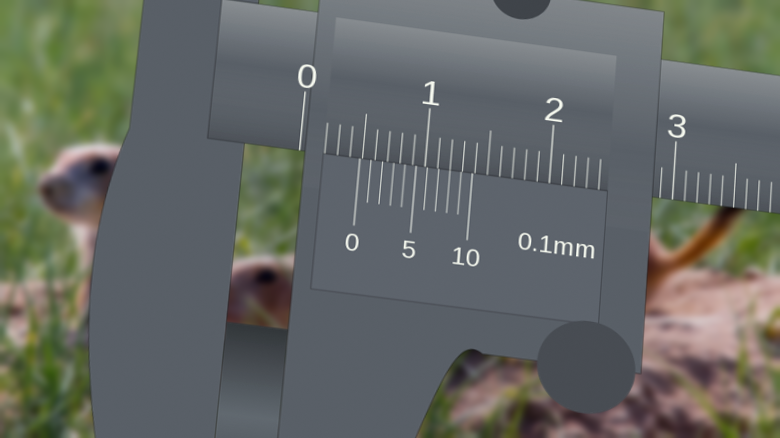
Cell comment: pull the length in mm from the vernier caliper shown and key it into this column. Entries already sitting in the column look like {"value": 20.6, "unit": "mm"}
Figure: {"value": 4.8, "unit": "mm"}
